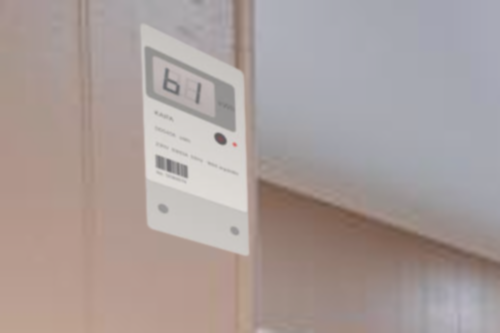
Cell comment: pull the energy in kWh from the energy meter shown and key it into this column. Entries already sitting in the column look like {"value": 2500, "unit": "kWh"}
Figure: {"value": 61, "unit": "kWh"}
